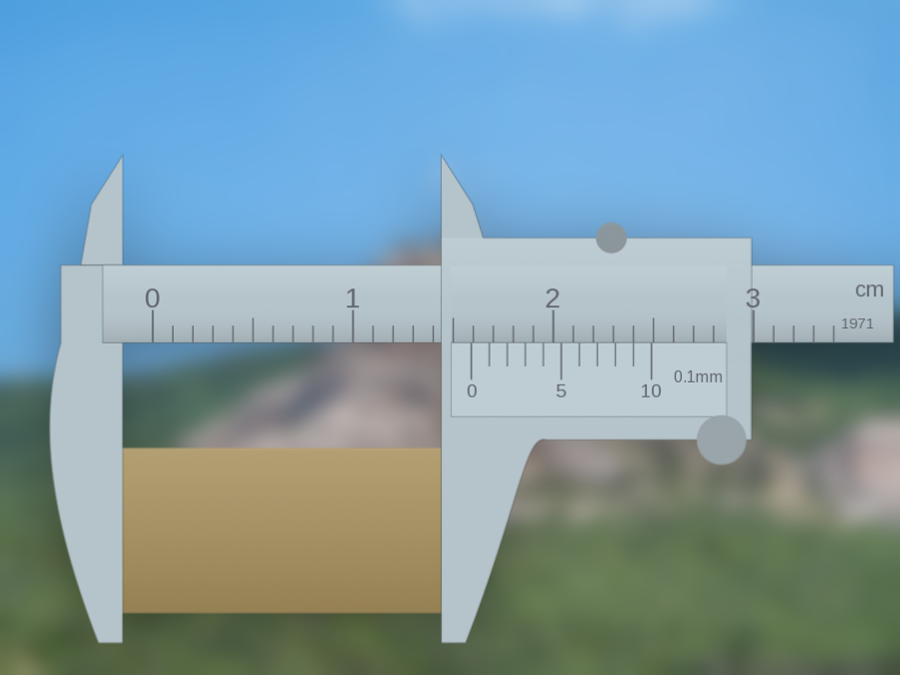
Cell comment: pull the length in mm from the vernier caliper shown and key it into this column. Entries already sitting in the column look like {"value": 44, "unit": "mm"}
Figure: {"value": 15.9, "unit": "mm"}
